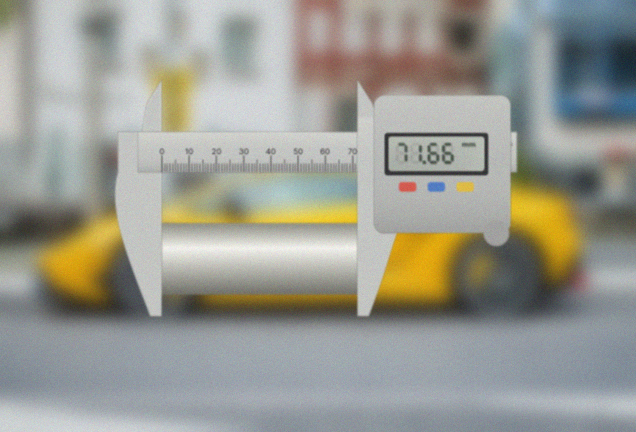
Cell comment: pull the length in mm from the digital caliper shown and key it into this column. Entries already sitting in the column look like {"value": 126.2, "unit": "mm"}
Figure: {"value": 71.66, "unit": "mm"}
